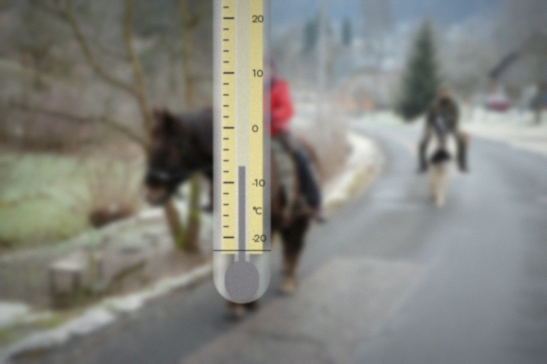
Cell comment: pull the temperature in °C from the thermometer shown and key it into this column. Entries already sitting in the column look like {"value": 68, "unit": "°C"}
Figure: {"value": -7, "unit": "°C"}
